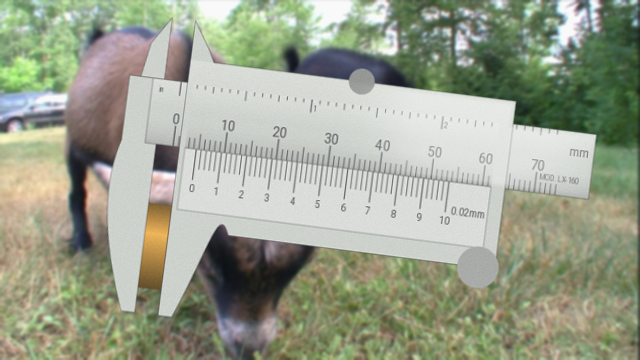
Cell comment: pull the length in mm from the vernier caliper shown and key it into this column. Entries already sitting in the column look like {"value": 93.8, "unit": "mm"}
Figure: {"value": 4.5, "unit": "mm"}
